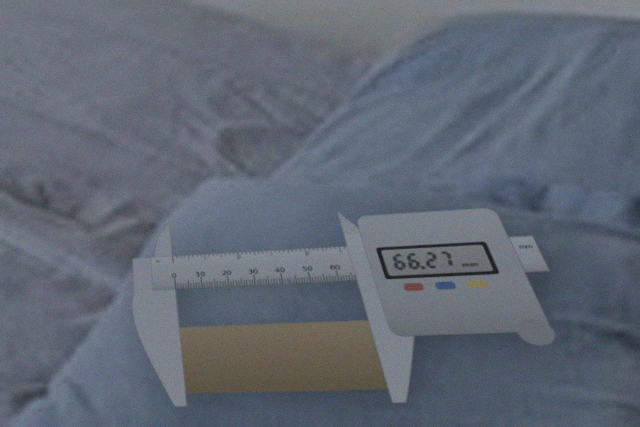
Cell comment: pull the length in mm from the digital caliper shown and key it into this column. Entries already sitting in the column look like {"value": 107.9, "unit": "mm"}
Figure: {"value": 66.27, "unit": "mm"}
